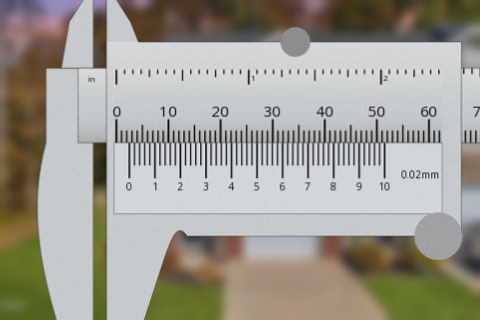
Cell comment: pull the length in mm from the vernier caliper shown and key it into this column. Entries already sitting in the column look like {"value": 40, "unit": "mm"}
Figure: {"value": 2.5, "unit": "mm"}
